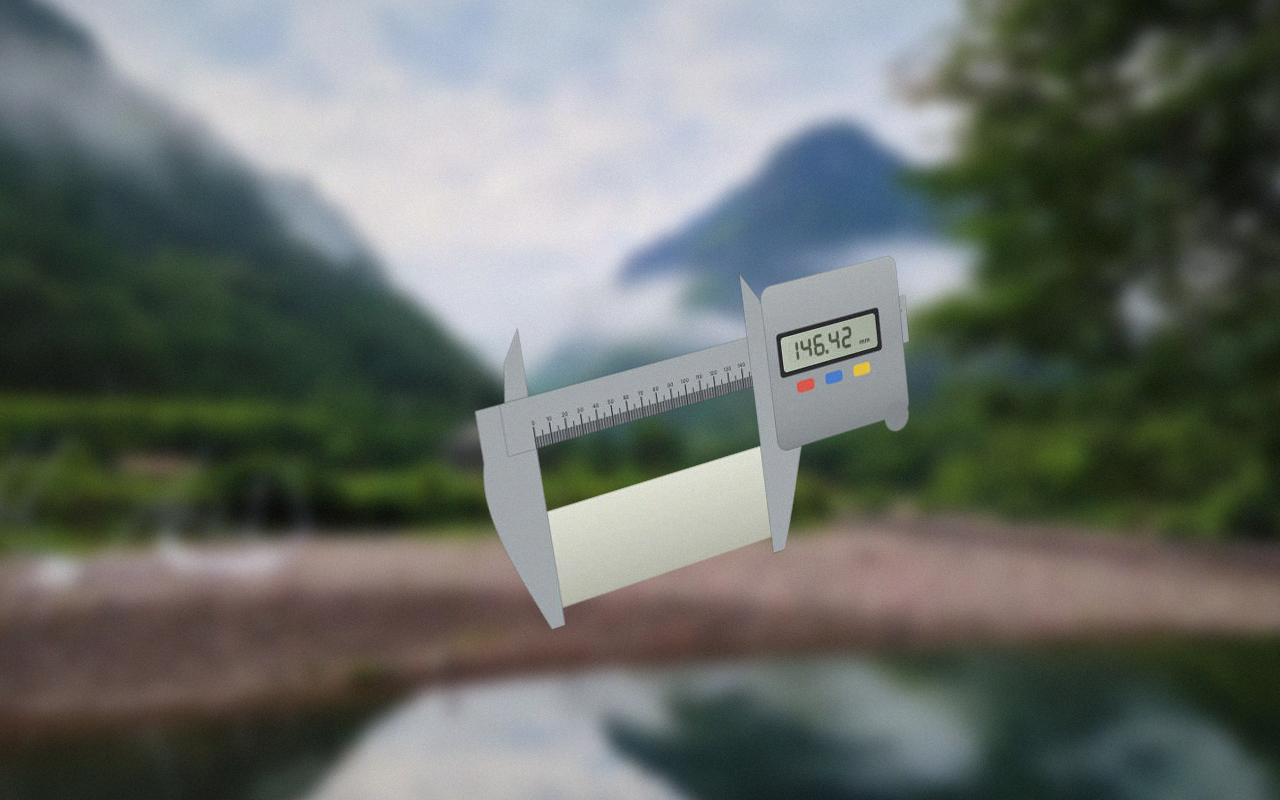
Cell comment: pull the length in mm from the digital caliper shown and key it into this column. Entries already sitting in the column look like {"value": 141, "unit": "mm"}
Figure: {"value": 146.42, "unit": "mm"}
